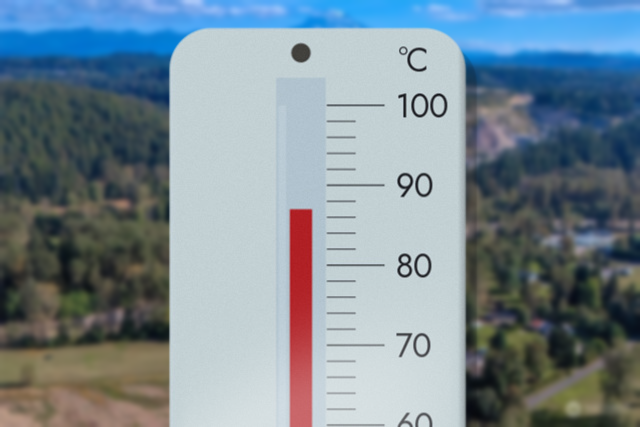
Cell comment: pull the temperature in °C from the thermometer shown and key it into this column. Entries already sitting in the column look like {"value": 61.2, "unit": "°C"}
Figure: {"value": 87, "unit": "°C"}
